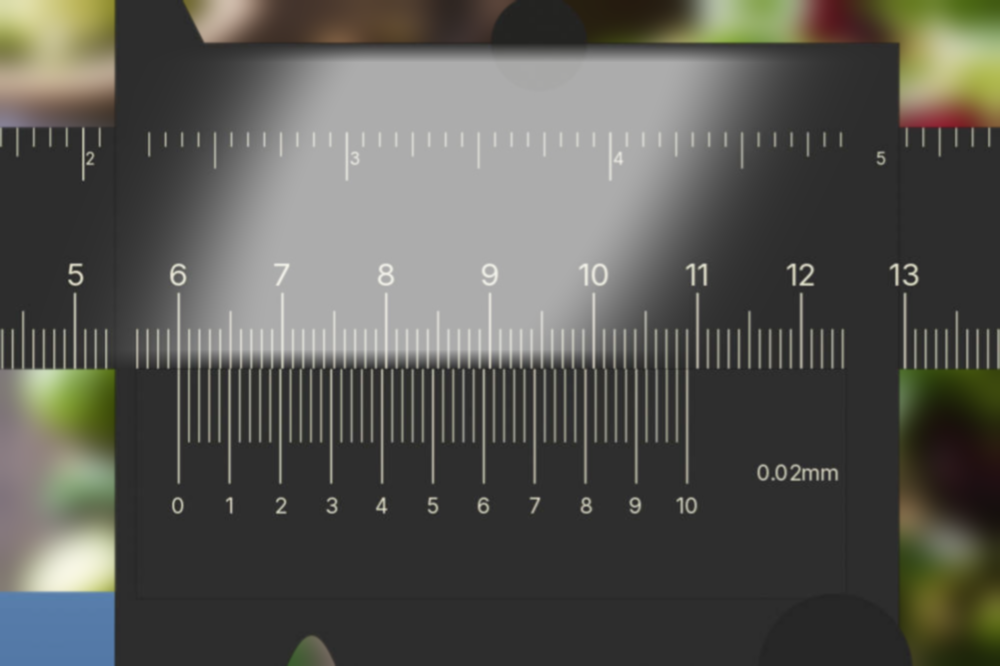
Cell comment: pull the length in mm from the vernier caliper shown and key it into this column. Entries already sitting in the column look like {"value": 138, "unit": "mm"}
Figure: {"value": 60.0, "unit": "mm"}
